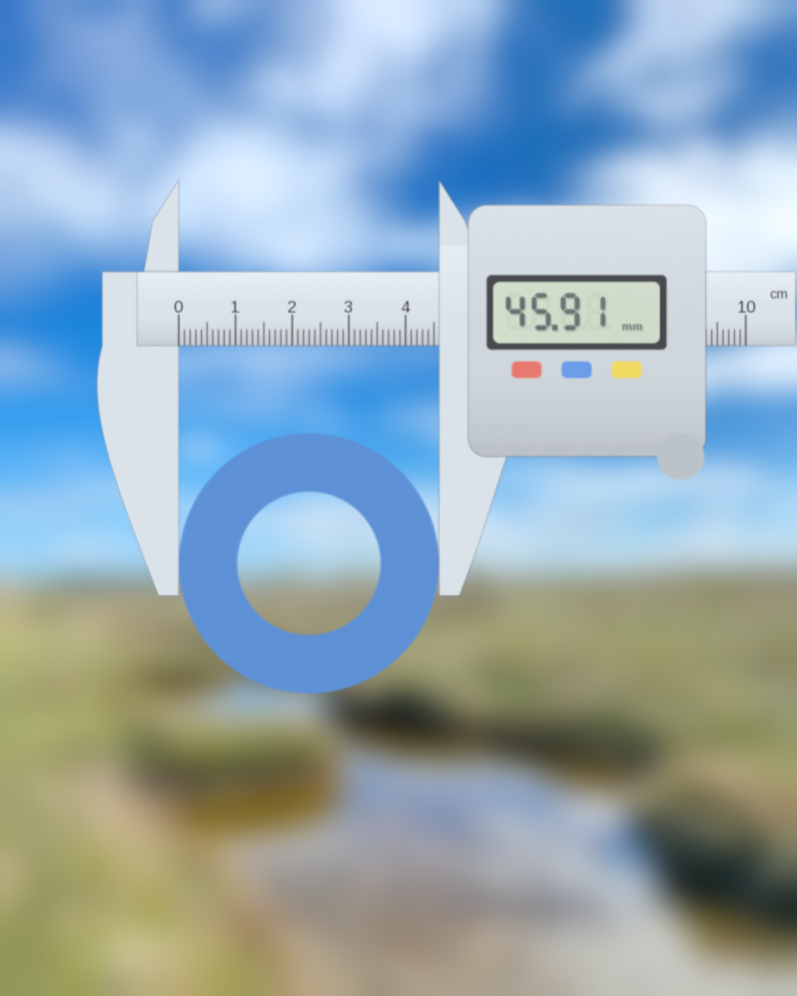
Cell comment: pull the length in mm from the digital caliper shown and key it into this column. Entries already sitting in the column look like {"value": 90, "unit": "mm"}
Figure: {"value": 45.91, "unit": "mm"}
